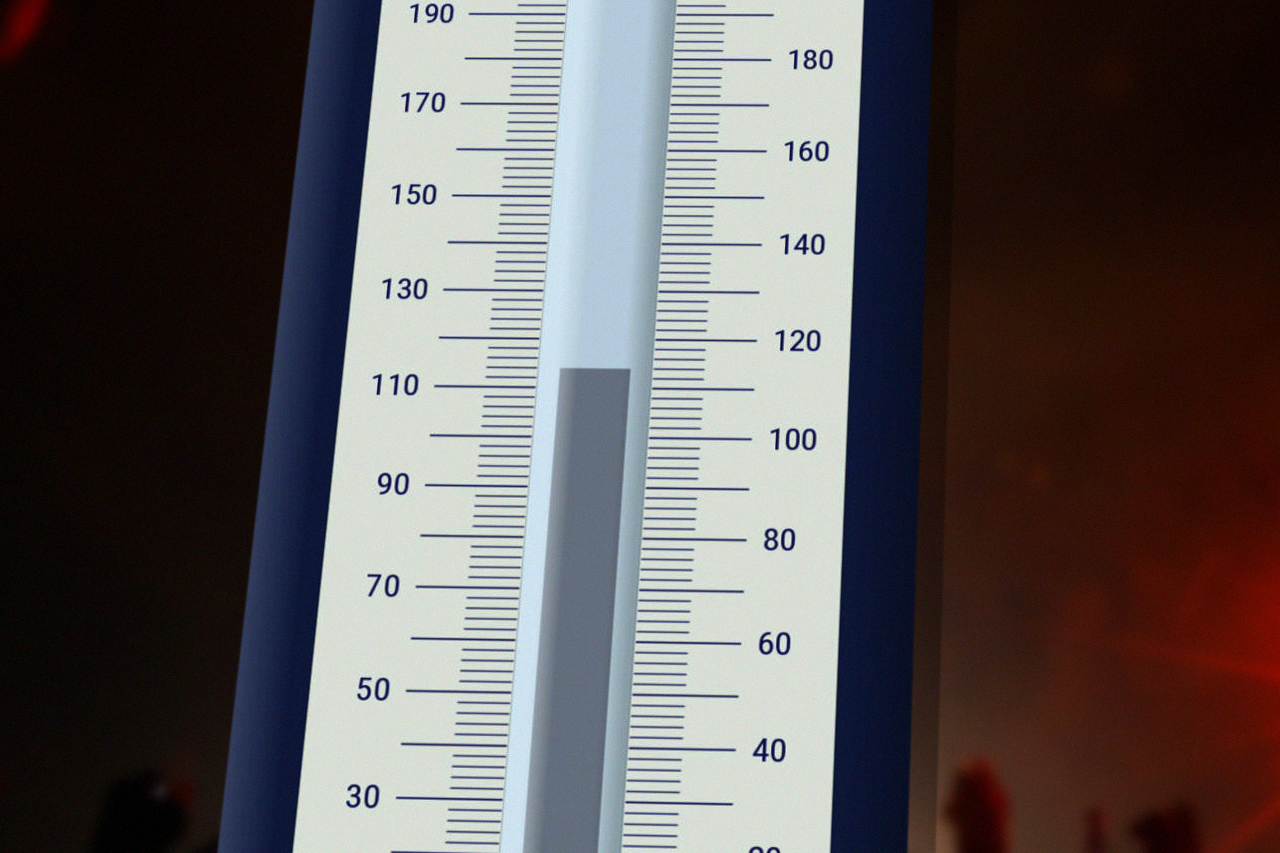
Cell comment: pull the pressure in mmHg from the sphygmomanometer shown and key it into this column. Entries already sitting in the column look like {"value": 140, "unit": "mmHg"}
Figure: {"value": 114, "unit": "mmHg"}
